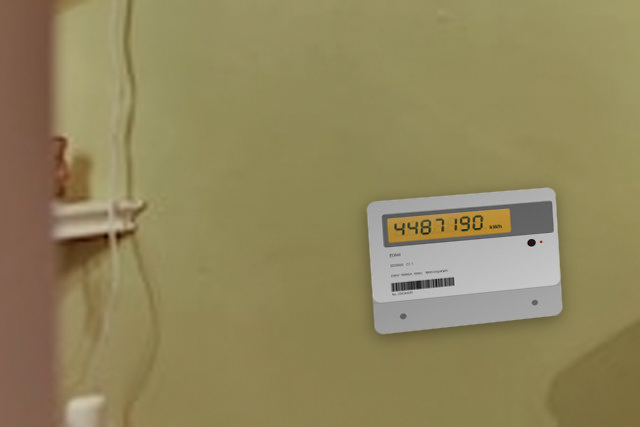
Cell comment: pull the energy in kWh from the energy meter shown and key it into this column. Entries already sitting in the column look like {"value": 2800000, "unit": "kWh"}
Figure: {"value": 4487190, "unit": "kWh"}
